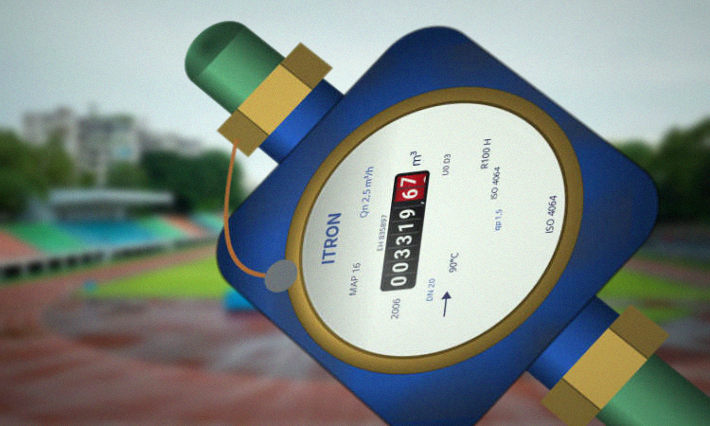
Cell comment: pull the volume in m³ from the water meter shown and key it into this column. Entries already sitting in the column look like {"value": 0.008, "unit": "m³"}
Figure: {"value": 3319.67, "unit": "m³"}
